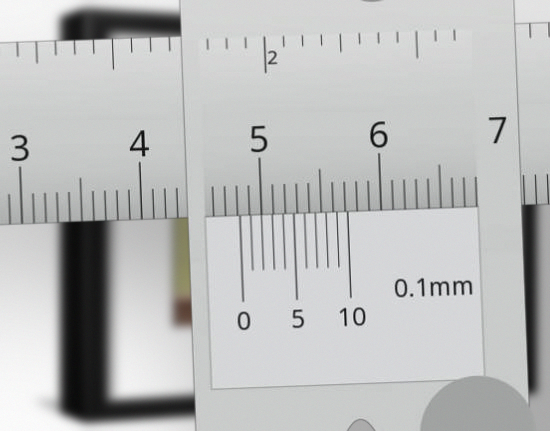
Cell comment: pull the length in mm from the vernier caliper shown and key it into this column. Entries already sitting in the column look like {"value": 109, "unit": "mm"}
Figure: {"value": 48.2, "unit": "mm"}
